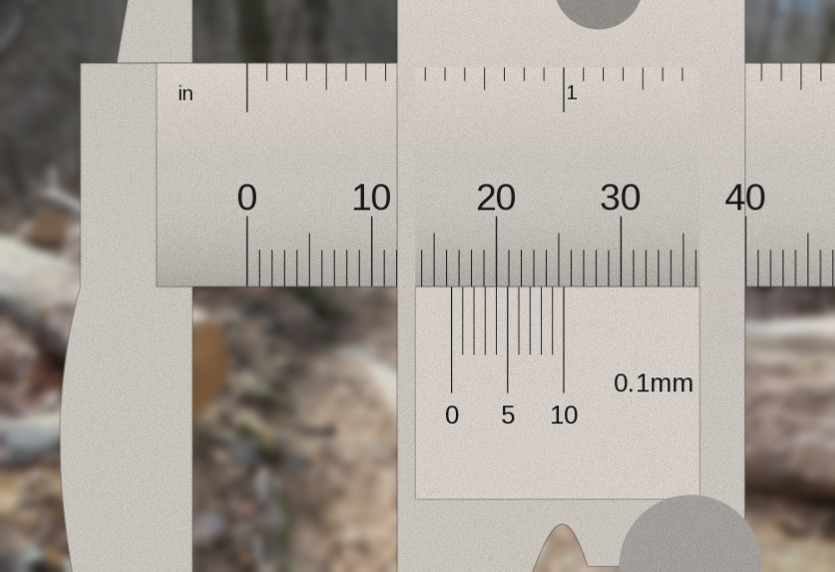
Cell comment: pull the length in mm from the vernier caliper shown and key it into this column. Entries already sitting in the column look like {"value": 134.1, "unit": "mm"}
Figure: {"value": 16.4, "unit": "mm"}
